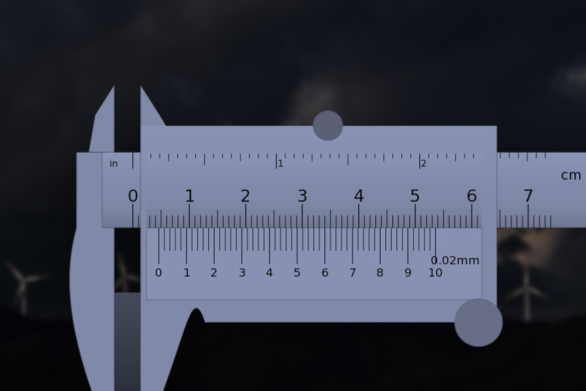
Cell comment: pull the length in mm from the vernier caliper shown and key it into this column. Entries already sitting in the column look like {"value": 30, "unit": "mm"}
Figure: {"value": 4.6, "unit": "mm"}
